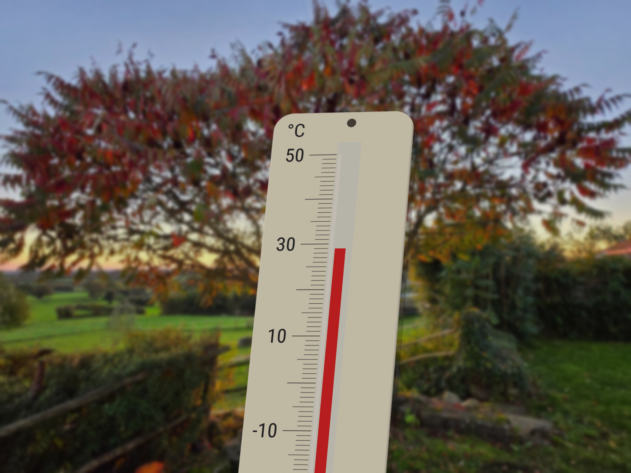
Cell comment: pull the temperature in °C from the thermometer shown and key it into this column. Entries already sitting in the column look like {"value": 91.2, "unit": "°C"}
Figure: {"value": 29, "unit": "°C"}
